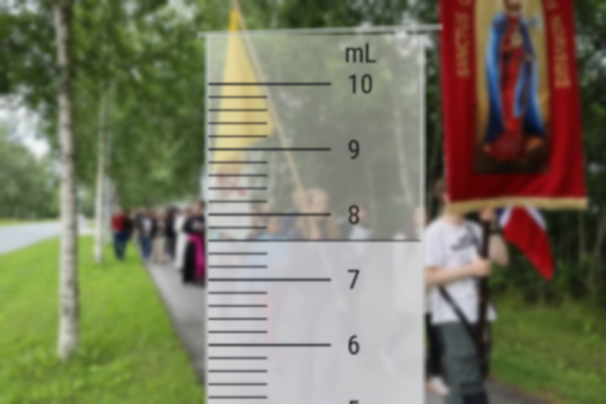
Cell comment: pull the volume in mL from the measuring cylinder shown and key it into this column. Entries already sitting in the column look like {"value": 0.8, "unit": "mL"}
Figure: {"value": 7.6, "unit": "mL"}
